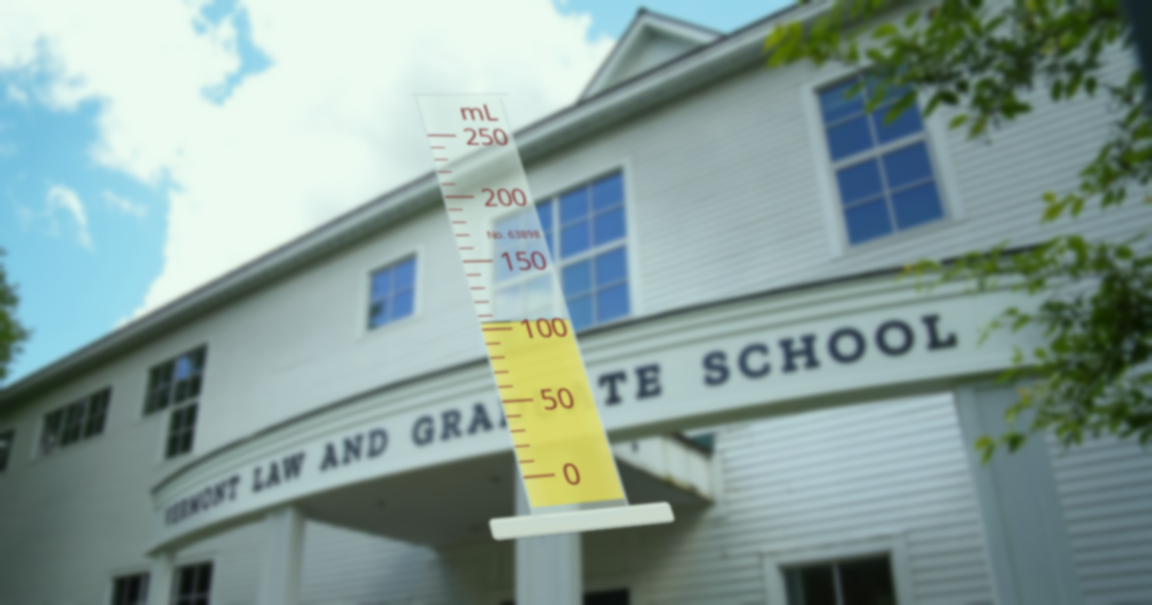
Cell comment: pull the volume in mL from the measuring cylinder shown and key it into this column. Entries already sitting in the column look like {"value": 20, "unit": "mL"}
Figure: {"value": 105, "unit": "mL"}
